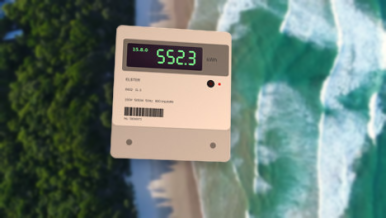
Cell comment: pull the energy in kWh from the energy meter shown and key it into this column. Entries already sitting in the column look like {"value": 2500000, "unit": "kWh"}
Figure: {"value": 552.3, "unit": "kWh"}
